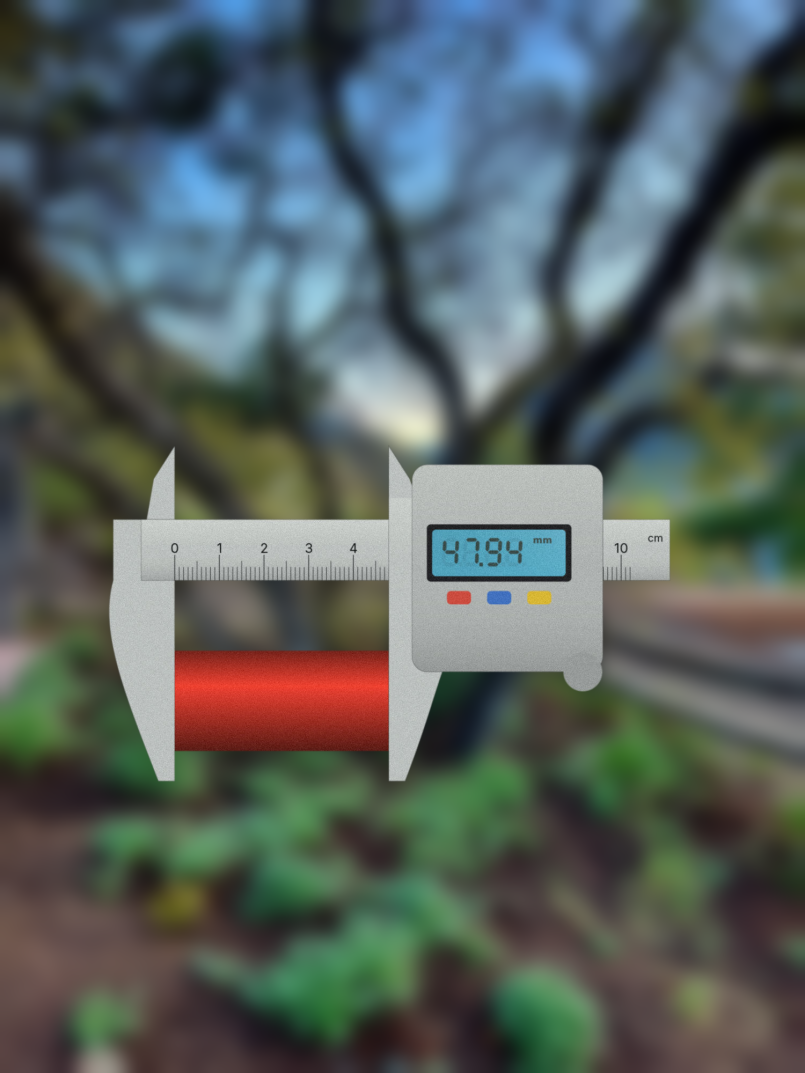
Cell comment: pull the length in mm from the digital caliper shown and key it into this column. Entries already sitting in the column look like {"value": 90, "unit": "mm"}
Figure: {"value": 47.94, "unit": "mm"}
